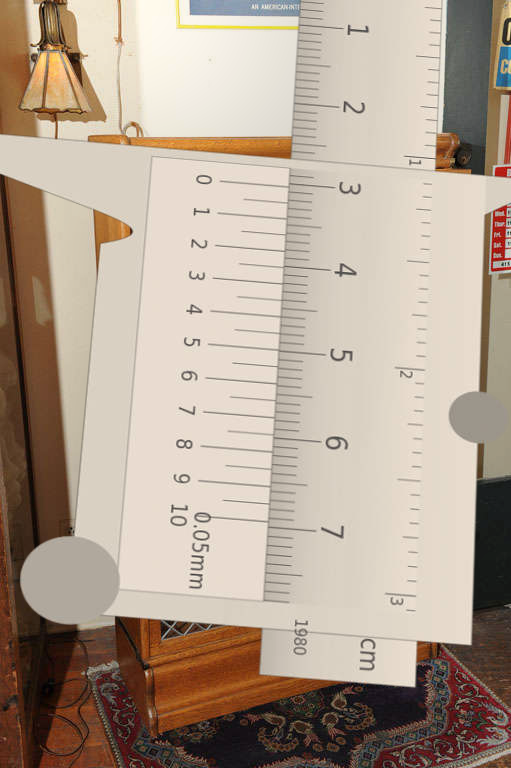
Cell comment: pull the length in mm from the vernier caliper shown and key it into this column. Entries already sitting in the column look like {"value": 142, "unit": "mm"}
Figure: {"value": 30.4, "unit": "mm"}
